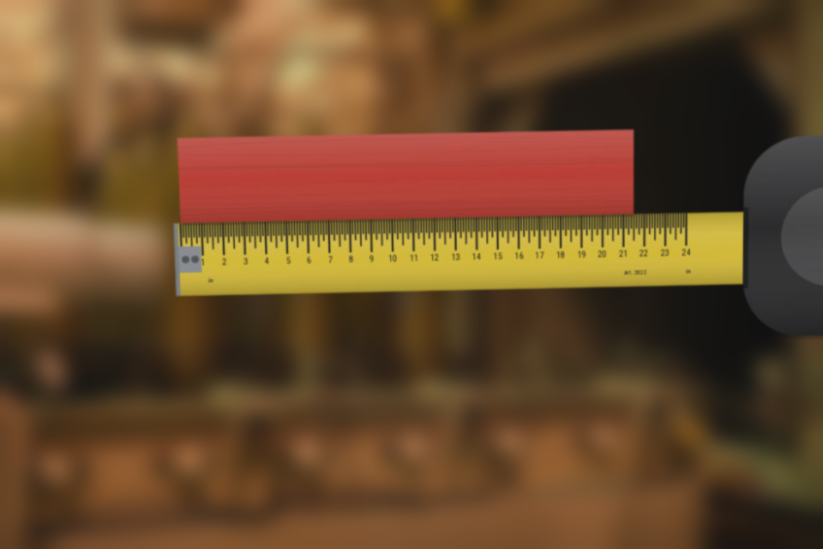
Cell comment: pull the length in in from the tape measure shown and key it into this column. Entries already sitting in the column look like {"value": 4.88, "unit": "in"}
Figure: {"value": 21.5, "unit": "in"}
